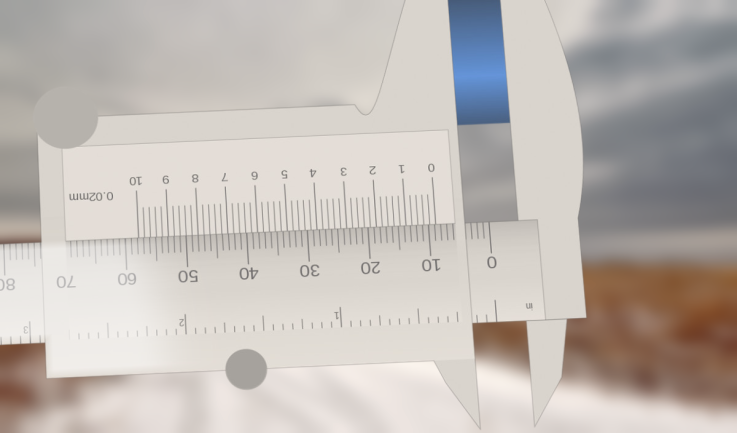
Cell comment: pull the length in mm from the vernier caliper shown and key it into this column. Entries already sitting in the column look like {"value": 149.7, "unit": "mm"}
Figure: {"value": 8.8, "unit": "mm"}
